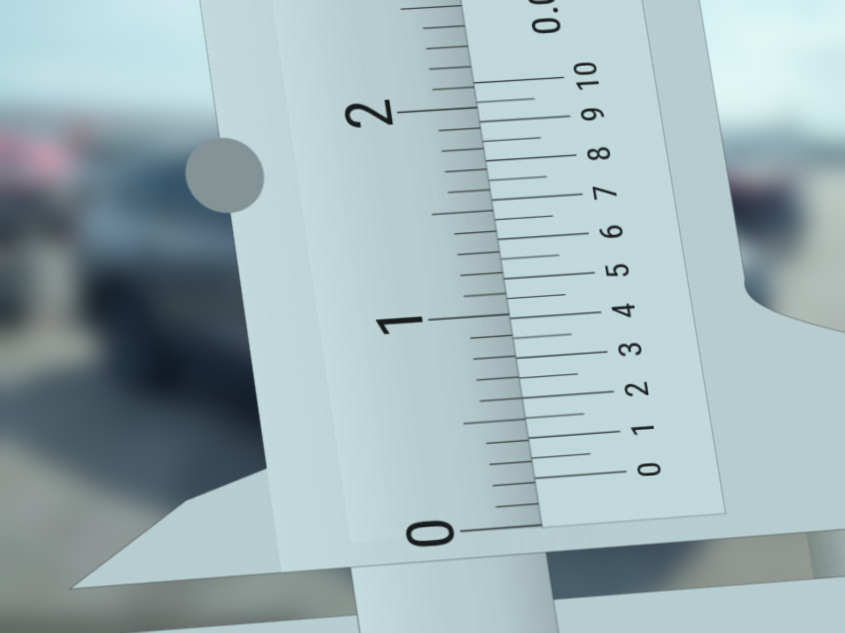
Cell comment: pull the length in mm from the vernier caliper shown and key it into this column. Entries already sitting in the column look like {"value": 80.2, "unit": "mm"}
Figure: {"value": 2.2, "unit": "mm"}
